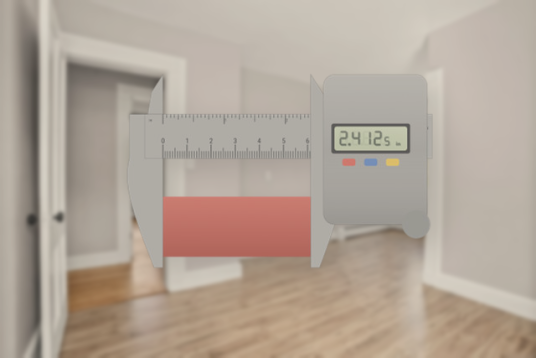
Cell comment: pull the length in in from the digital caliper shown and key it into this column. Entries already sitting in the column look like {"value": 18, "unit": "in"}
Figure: {"value": 2.4125, "unit": "in"}
